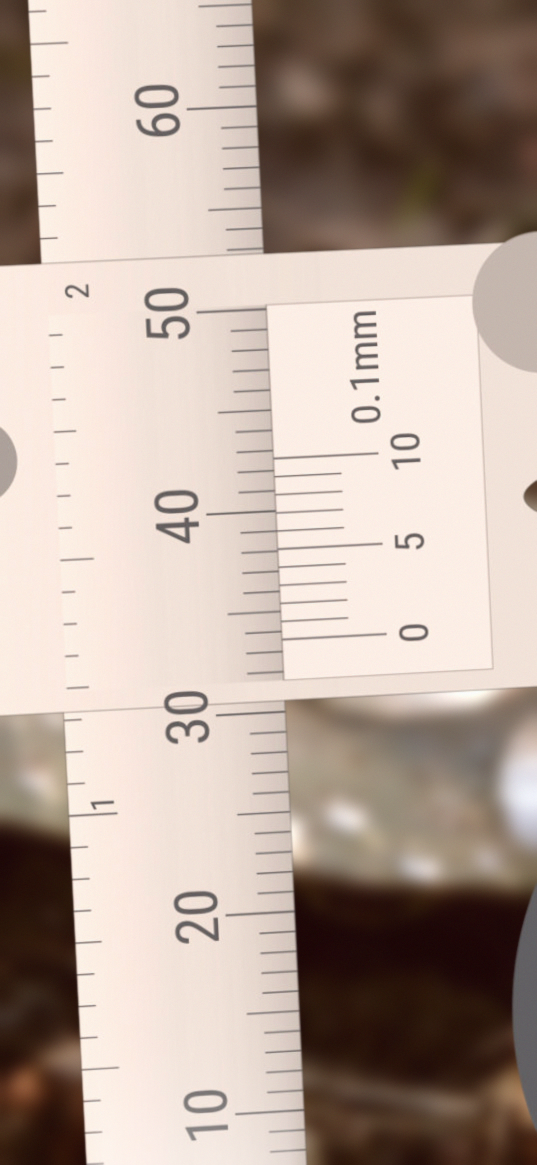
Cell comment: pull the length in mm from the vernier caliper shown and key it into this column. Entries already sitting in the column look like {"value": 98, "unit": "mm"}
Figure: {"value": 33.6, "unit": "mm"}
